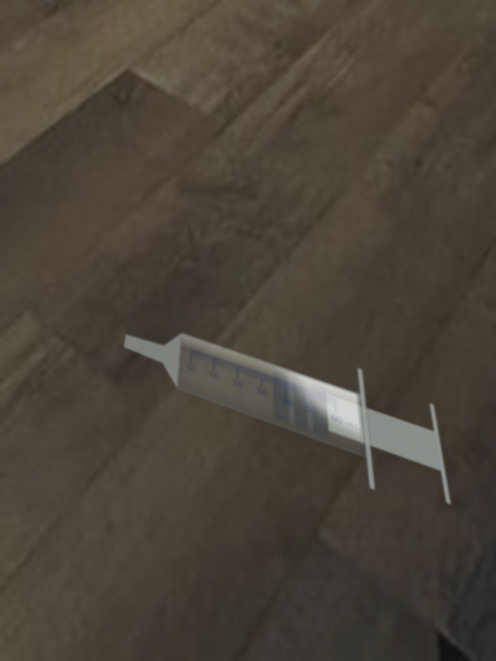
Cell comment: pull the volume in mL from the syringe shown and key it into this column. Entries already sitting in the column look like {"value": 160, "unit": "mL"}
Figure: {"value": 35, "unit": "mL"}
